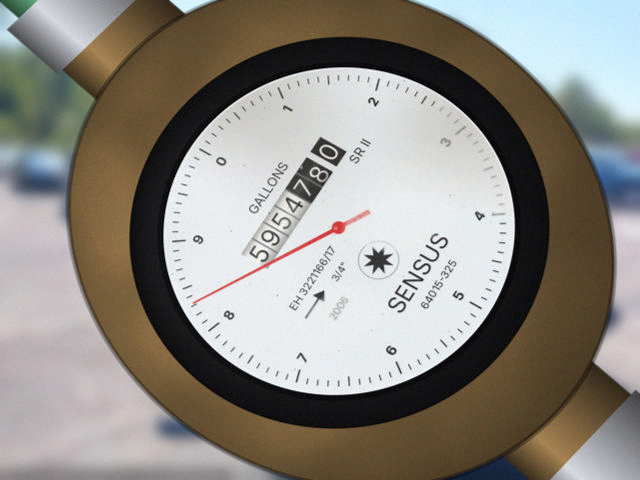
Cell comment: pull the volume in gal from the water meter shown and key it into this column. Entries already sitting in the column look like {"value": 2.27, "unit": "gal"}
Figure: {"value": 5954778.3, "unit": "gal"}
